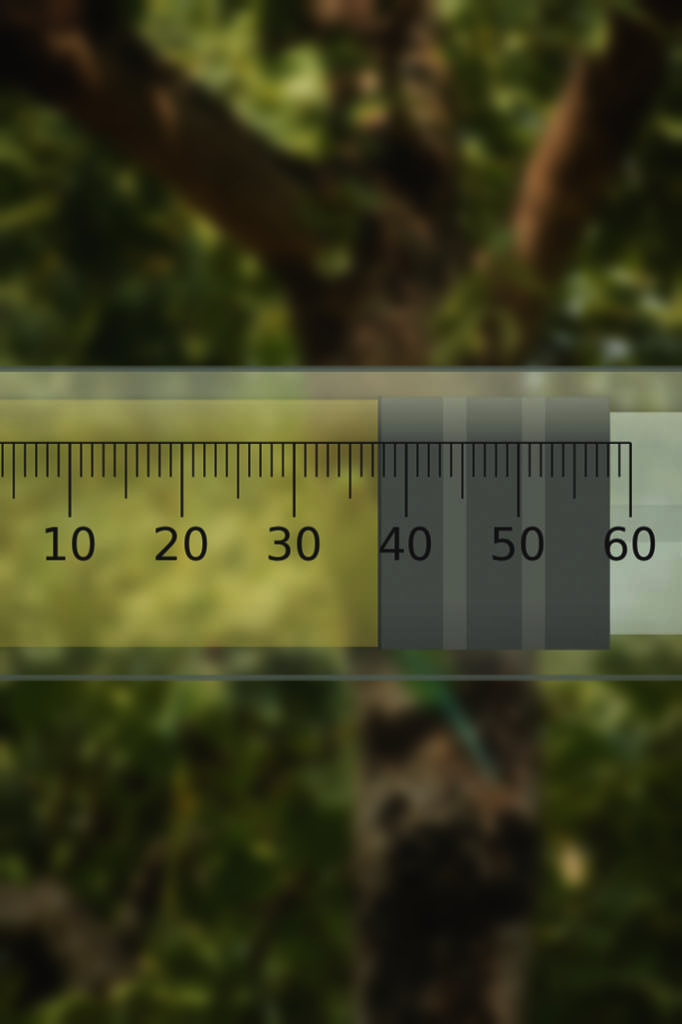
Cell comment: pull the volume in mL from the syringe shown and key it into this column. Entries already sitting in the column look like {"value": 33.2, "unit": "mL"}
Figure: {"value": 37.5, "unit": "mL"}
